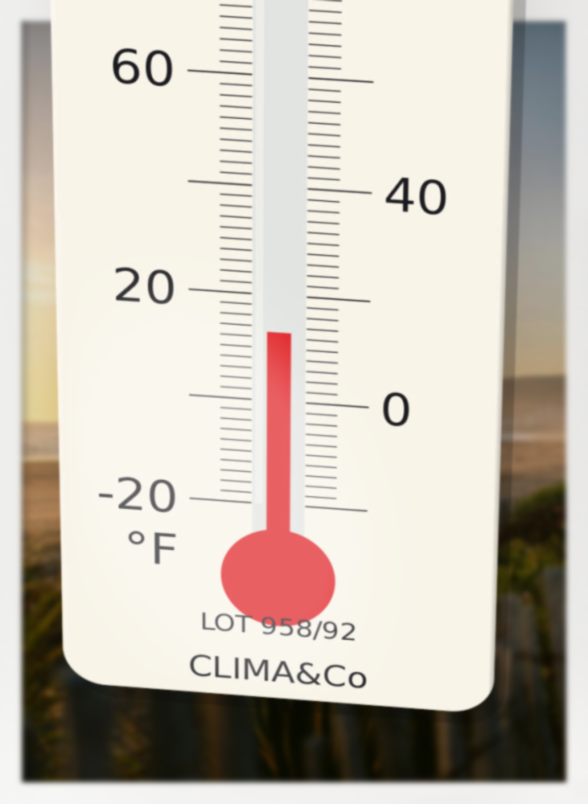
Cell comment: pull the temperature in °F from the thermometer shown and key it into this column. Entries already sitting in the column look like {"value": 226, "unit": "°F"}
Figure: {"value": 13, "unit": "°F"}
